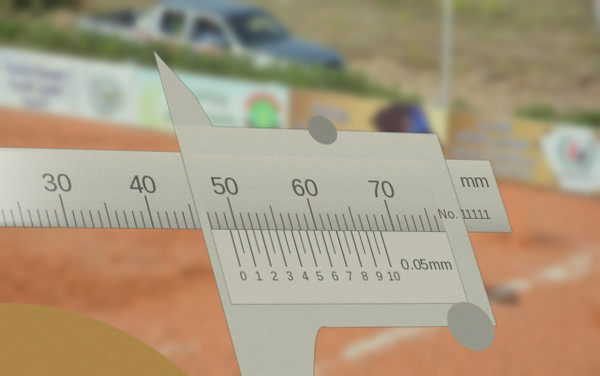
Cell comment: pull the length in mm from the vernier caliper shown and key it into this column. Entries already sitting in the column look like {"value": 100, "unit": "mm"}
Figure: {"value": 49.2, "unit": "mm"}
